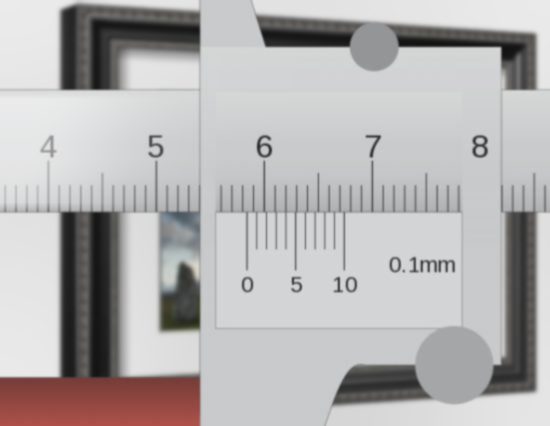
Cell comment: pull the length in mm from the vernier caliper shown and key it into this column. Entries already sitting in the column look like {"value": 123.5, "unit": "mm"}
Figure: {"value": 58.4, "unit": "mm"}
